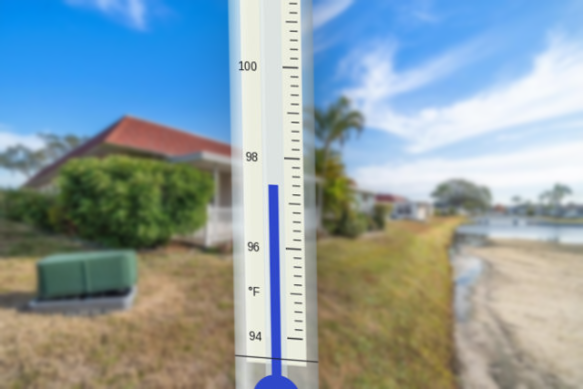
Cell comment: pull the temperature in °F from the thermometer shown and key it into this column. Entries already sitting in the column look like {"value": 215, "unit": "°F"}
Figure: {"value": 97.4, "unit": "°F"}
